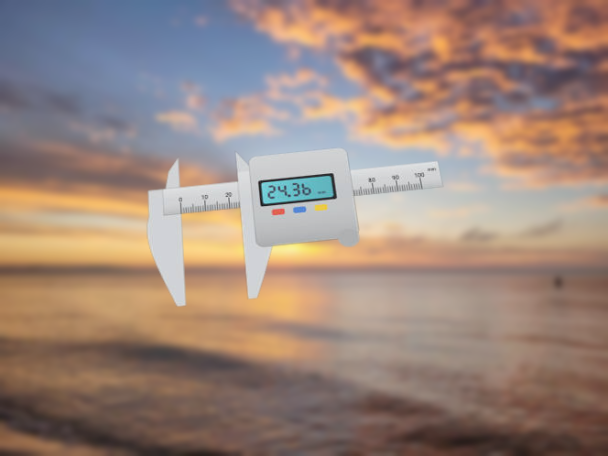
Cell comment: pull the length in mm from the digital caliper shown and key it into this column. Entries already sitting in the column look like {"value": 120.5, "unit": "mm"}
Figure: {"value": 24.36, "unit": "mm"}
